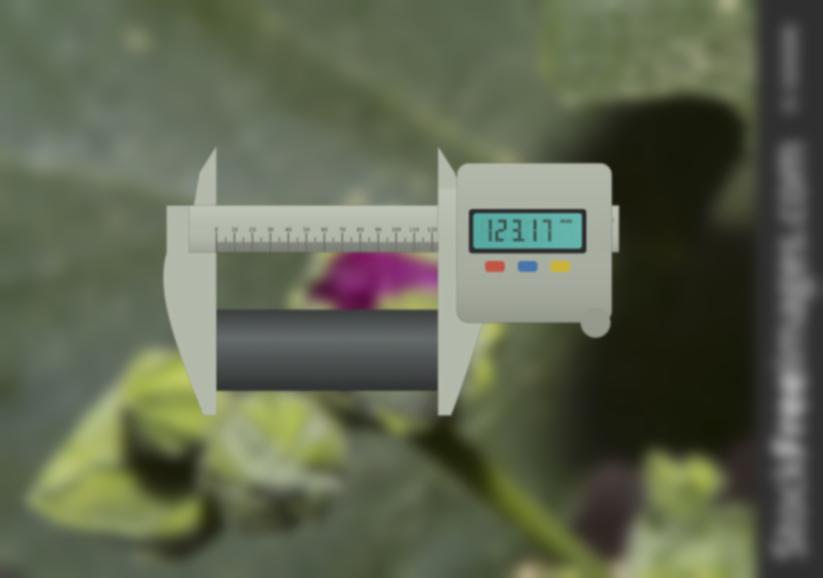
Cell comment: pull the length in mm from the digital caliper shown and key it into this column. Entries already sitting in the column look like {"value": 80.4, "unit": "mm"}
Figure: {"value": 123.17, "unit": "mm"}
